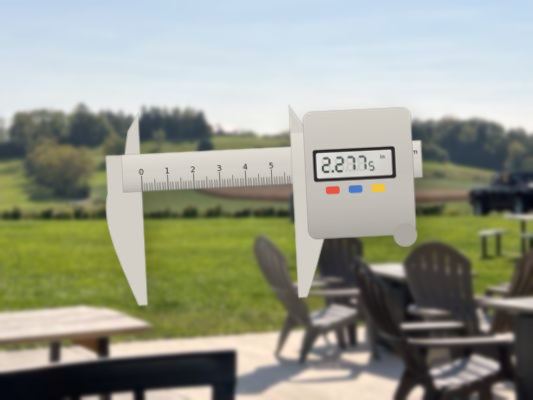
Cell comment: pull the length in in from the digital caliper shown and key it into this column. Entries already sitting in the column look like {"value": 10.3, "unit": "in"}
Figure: {"value": 2.2775, "unit": "in"}
